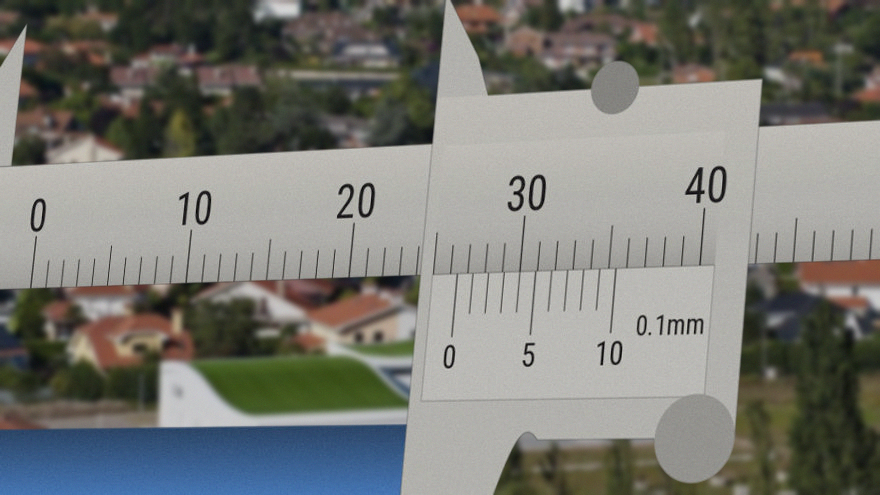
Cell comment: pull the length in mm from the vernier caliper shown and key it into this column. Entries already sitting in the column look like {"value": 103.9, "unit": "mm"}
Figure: {"value": 26.4, "unit": "mm"}
